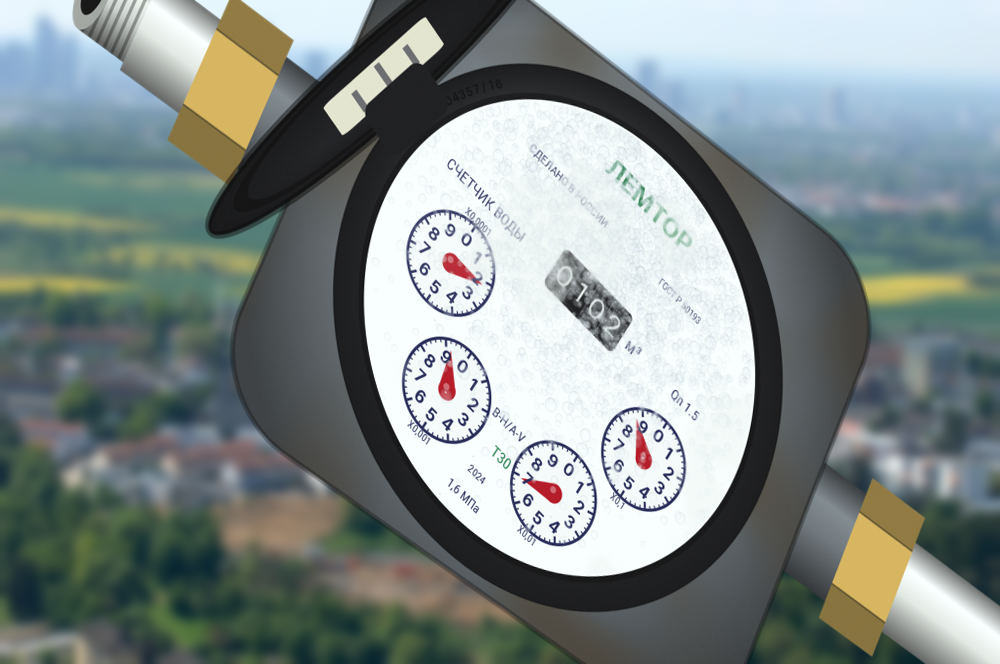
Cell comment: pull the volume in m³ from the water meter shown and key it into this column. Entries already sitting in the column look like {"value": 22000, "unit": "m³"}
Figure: {"value": 102.8692, "unit": "m³"}
